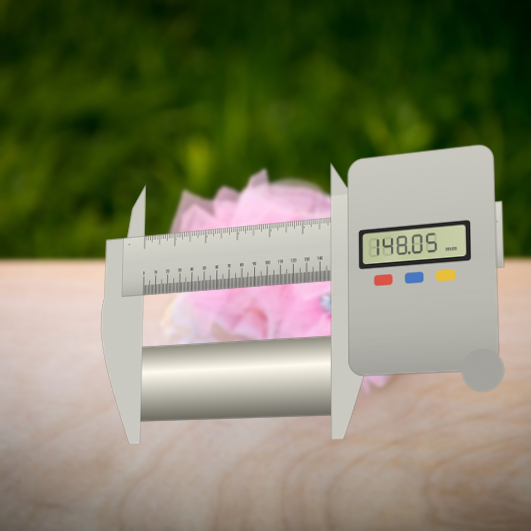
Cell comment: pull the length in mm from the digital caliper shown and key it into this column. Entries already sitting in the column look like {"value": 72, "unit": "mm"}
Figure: {"value": 148.05, "unit": "mm"}
